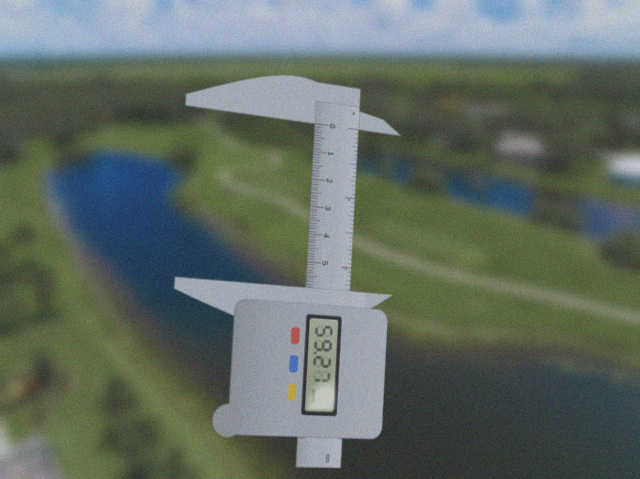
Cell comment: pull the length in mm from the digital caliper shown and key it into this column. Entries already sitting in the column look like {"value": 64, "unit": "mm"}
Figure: {"value": 59.27, "unit": "mm"}
